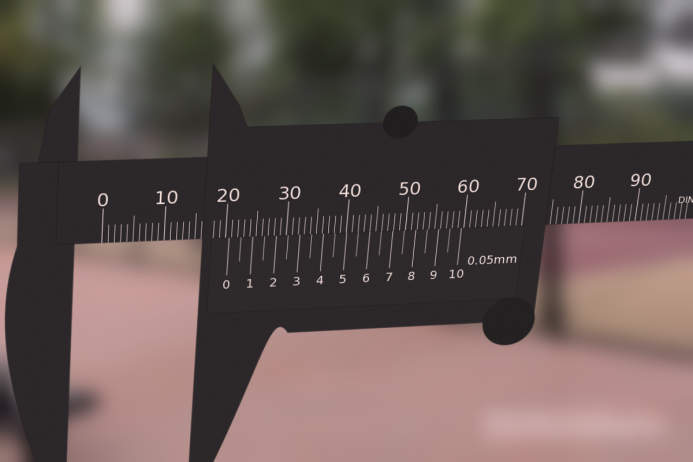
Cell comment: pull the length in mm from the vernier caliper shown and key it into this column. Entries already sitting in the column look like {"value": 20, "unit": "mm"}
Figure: {"value": 20.6, "unit": "mm"}
